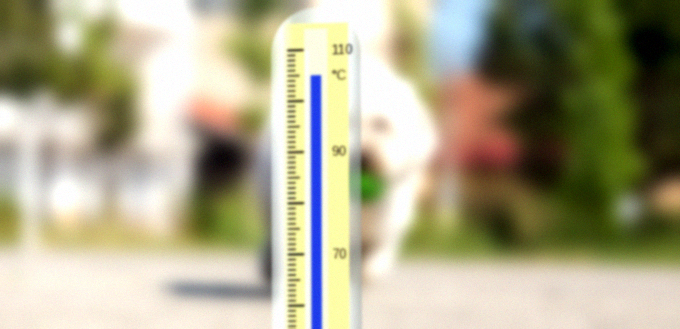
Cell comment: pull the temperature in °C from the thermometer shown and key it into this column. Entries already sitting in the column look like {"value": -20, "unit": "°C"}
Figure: {"value": 105, "unit": "°C"}
